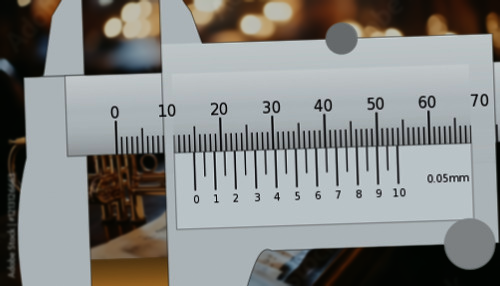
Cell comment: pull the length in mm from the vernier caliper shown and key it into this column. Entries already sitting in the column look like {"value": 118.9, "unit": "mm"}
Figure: {"value": 14.8, "unit": "mm"}
